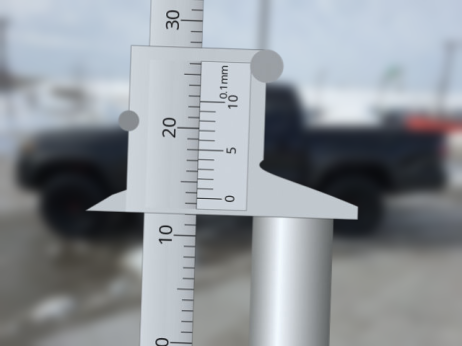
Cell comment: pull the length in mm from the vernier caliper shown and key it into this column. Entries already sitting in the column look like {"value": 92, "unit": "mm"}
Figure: {"value": 13.5, "unit": "mm"}
